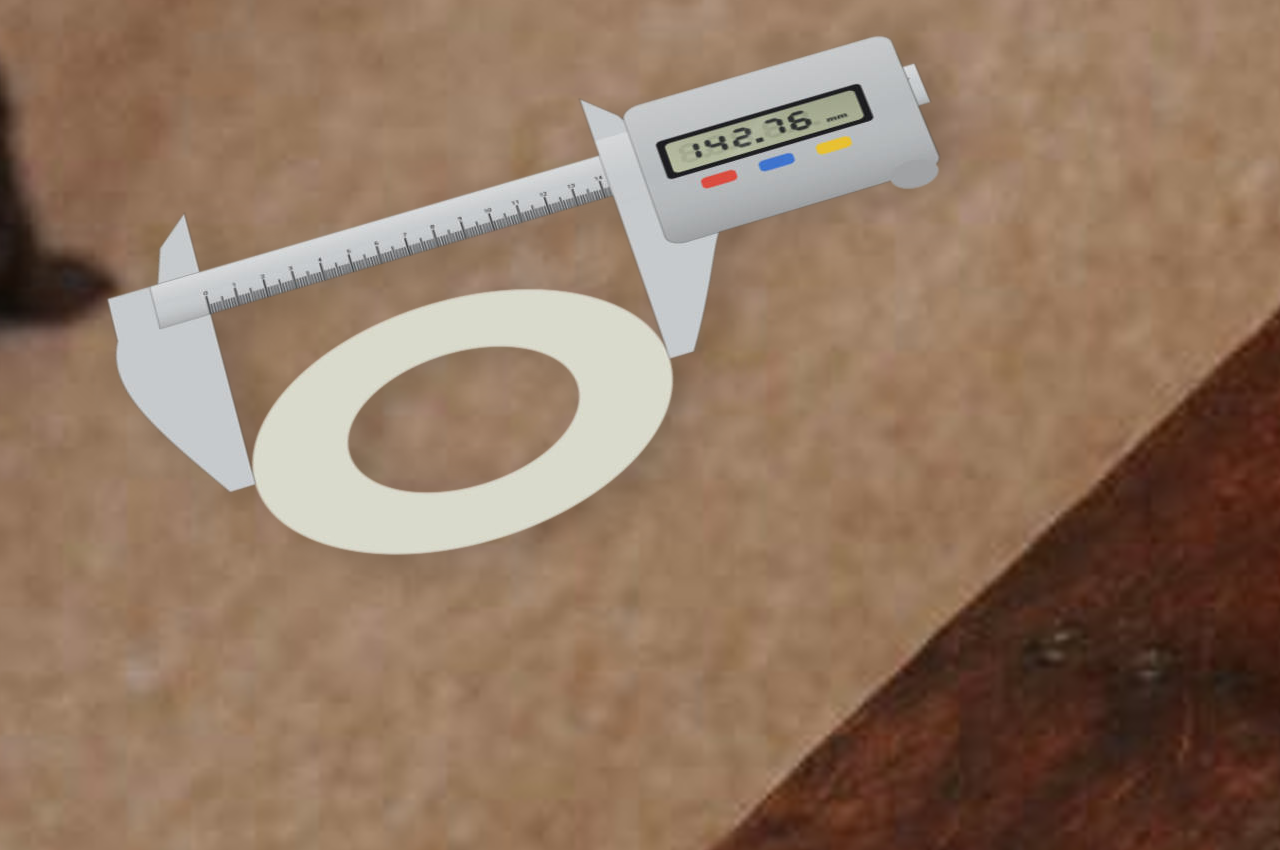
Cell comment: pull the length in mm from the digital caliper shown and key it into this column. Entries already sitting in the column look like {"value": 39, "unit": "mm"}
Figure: {"value": 142.76, "unit": "mm"}
